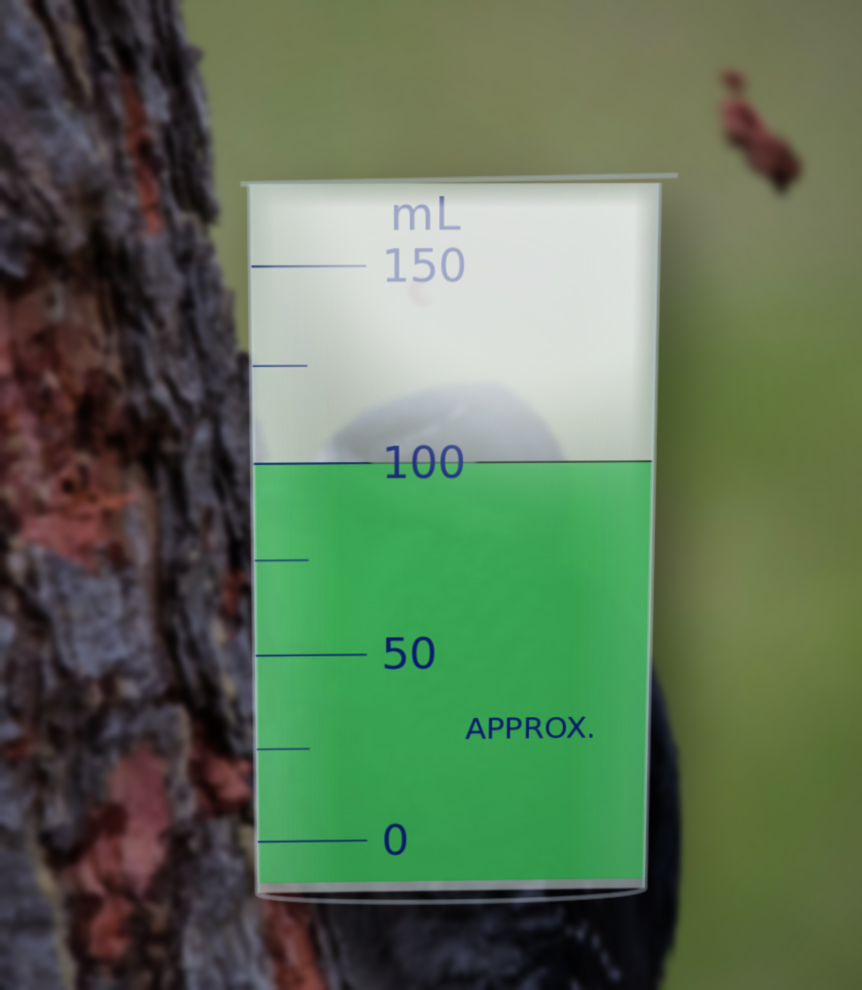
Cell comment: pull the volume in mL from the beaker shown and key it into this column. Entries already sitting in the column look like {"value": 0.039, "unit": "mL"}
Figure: {"value": 100, "unit": "mL"}
